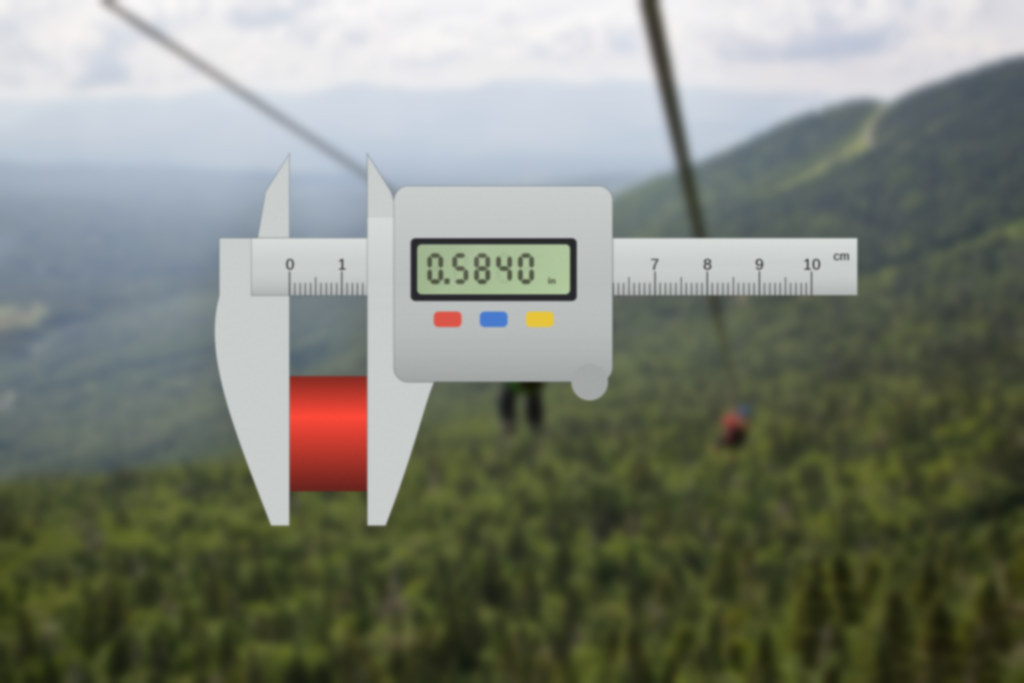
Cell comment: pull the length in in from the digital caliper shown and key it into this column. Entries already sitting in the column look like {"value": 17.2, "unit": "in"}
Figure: {"value": 0.5840, "unit": "in"}
